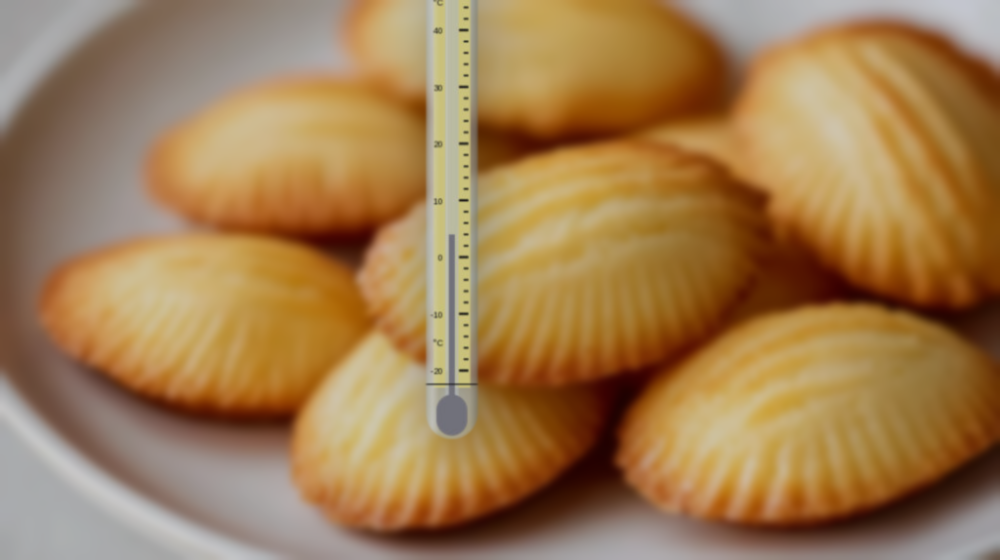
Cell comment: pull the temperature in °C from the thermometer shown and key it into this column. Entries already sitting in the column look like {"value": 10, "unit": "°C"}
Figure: {"value": 4, "unit": "°C"}
